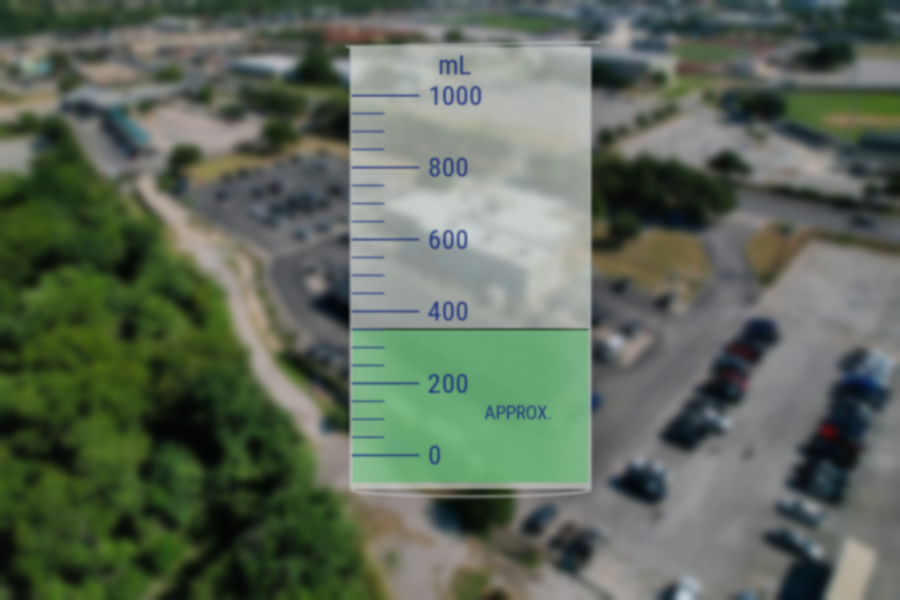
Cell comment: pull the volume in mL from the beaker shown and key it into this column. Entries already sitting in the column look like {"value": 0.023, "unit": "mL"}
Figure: {"value": 350, "unit": "mL"}
